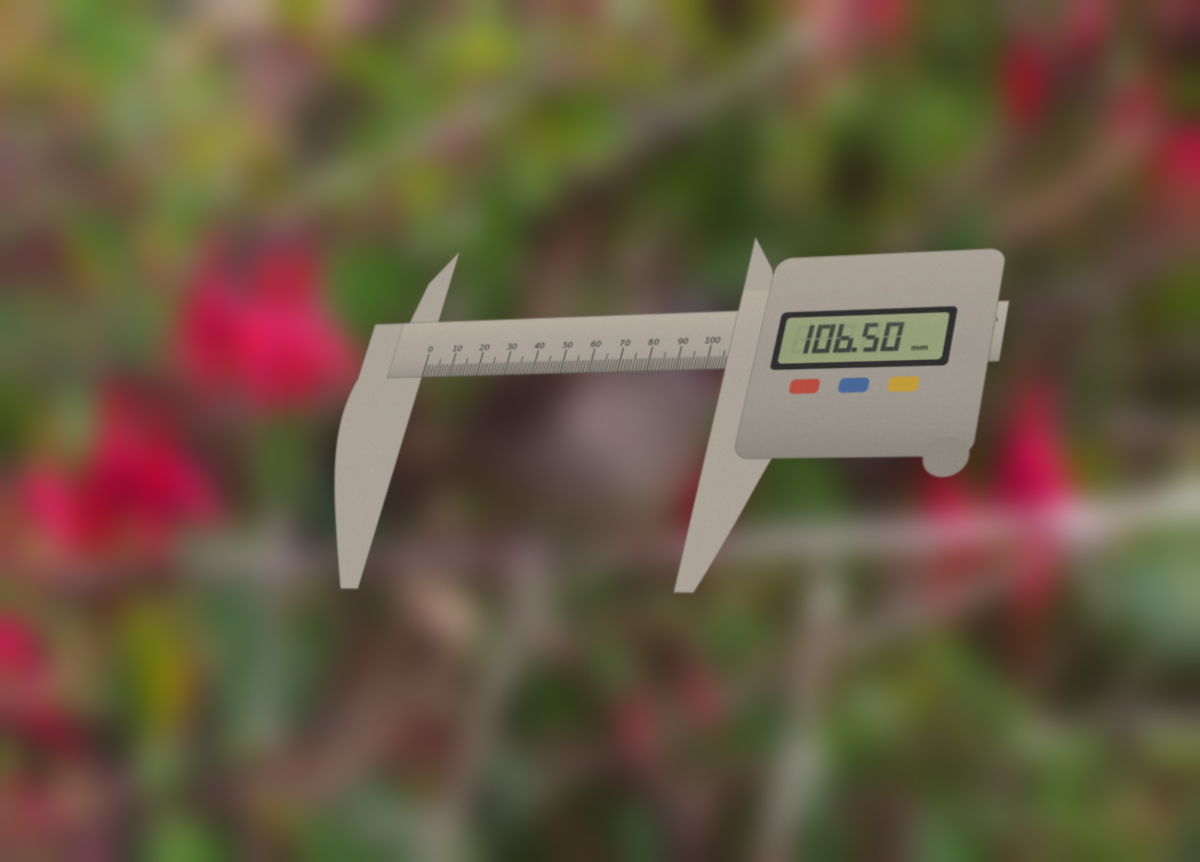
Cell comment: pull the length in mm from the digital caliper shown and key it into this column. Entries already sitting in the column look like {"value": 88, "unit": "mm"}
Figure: {"value": 106.50, "unit": "mm"}
